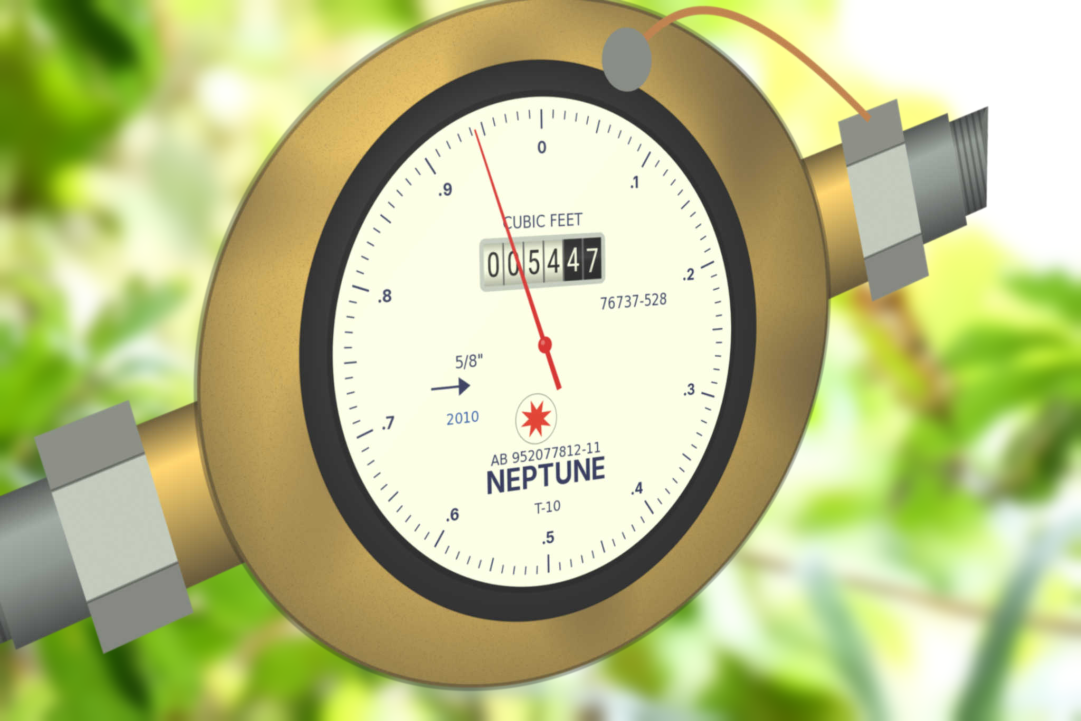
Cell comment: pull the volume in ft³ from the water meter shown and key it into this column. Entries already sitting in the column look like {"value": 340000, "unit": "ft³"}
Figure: {"value": 5446.94, "unit": "ft³"}
